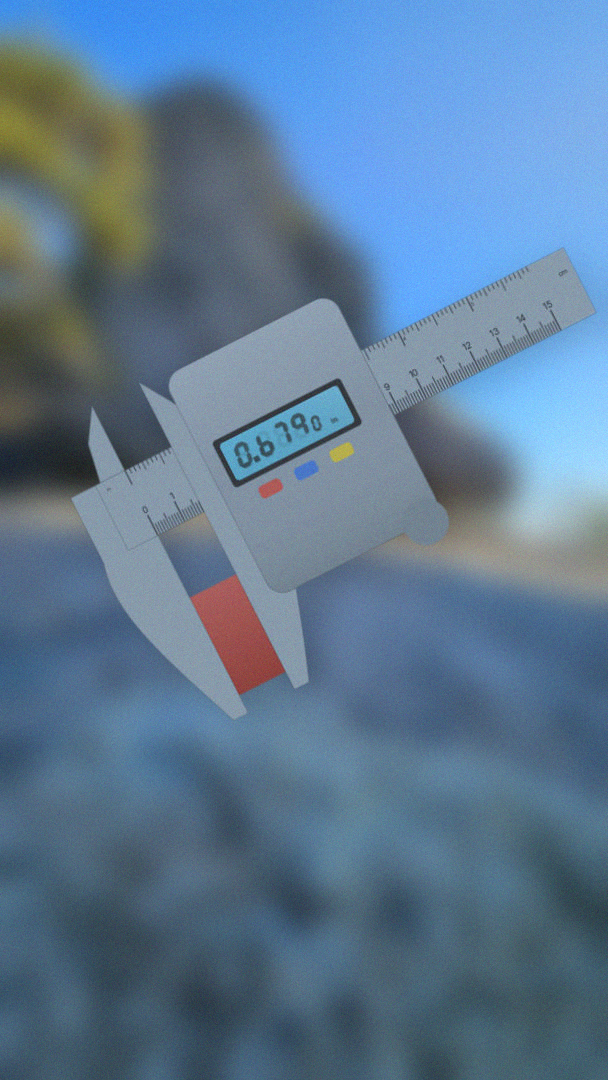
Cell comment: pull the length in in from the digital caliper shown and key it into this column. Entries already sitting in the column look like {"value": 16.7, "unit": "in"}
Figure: {"value": 0.6790, "unit": "in"}
